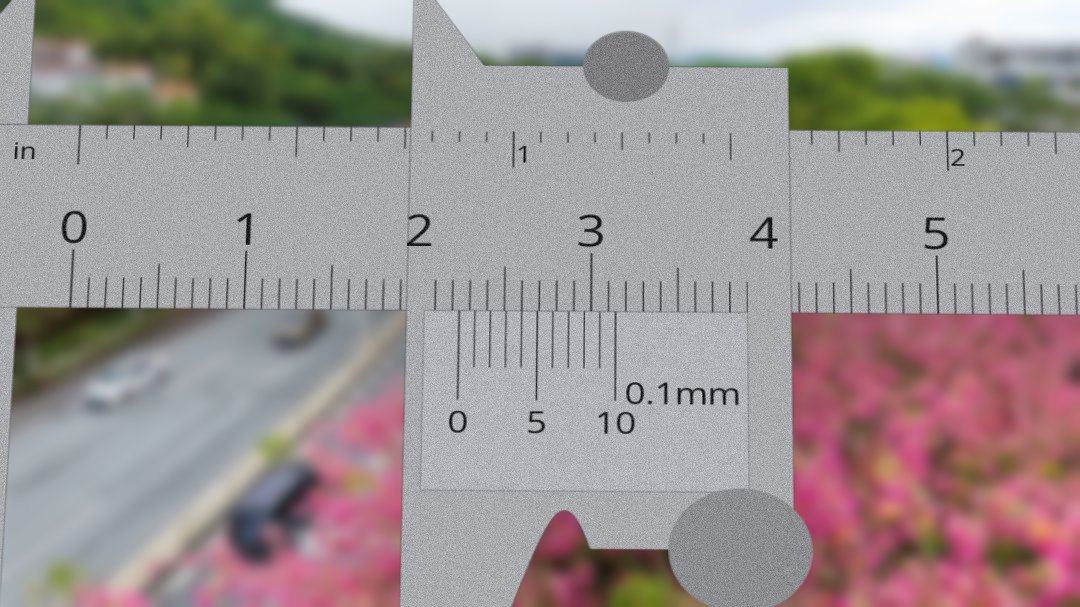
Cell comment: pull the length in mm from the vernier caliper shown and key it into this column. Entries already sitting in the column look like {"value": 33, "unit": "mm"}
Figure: {"value": 22.4, "unit": "mm"}
